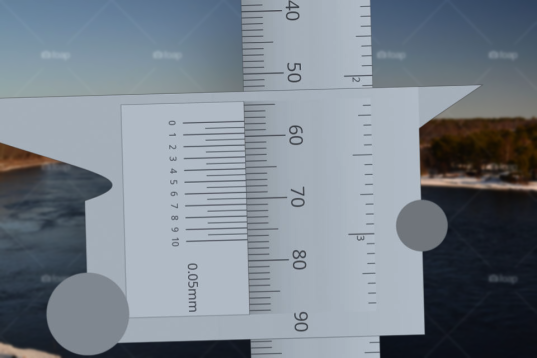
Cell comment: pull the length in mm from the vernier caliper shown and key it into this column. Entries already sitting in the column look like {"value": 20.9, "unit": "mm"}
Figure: {"value": 57.6, "unit": "mm"}
